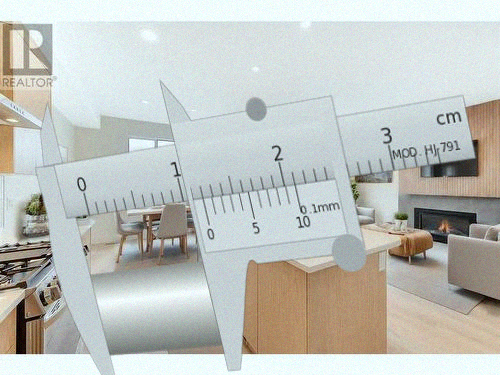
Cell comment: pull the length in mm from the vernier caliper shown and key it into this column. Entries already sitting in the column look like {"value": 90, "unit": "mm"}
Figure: {"value": 12.0, "unit": "mm"}
